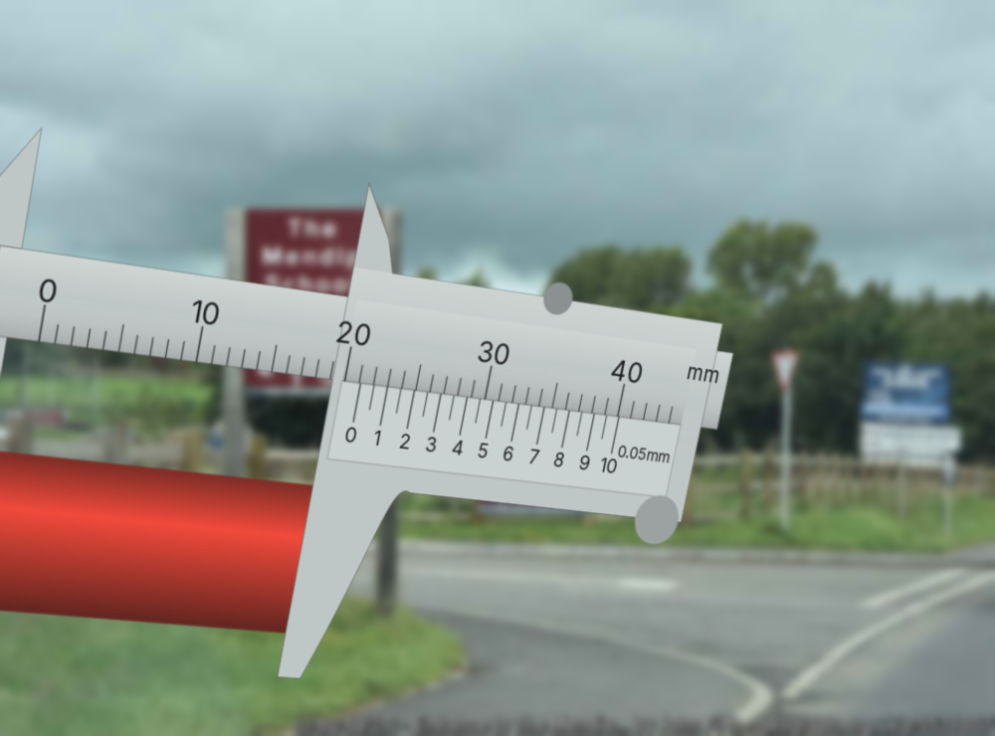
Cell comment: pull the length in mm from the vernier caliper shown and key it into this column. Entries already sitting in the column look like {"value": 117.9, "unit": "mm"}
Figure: {"value": 21.1, "unit": "mm"}
